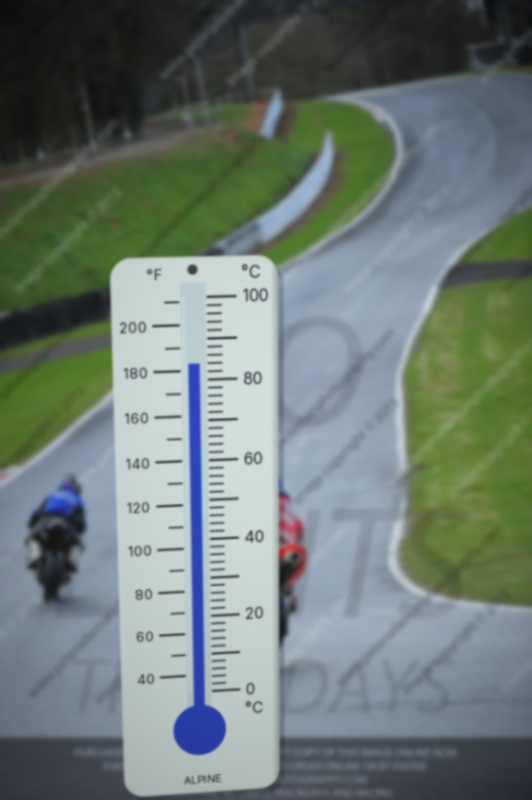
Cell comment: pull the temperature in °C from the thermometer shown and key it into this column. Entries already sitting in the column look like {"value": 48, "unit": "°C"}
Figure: {"value": 84, "unit": "°C"}
